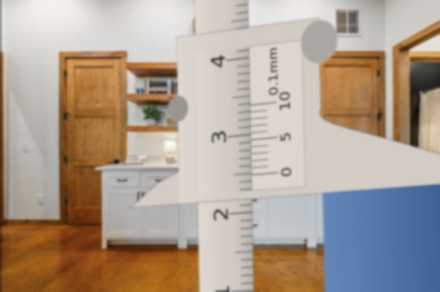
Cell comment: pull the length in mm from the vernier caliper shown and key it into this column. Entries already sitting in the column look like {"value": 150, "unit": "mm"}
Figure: {"value": 24.8, "unit": "mm"}
